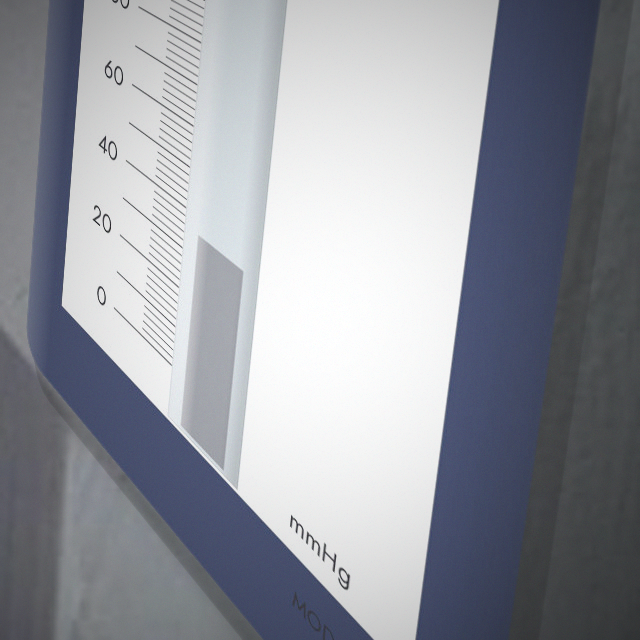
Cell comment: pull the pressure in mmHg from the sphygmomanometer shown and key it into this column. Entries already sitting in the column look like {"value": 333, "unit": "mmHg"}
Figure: {"value": 36, "unit": "mmHg"}
